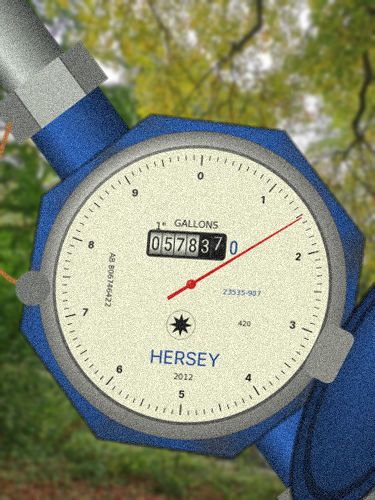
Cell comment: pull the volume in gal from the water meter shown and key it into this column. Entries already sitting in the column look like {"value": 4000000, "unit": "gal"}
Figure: {"value": 578371.5, "unit": "gal"}
